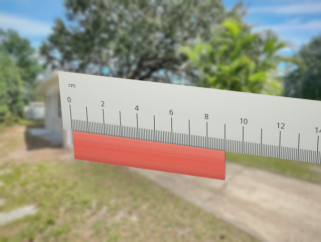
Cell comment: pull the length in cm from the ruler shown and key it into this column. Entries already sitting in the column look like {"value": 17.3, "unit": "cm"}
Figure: {"value": 9, "unit": "cm"}
